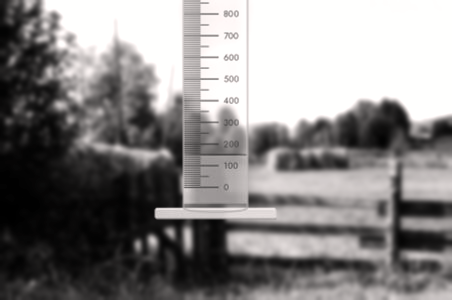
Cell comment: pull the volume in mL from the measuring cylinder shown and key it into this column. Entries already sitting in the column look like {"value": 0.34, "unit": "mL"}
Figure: {"value": 150, "unit": "mL"}
